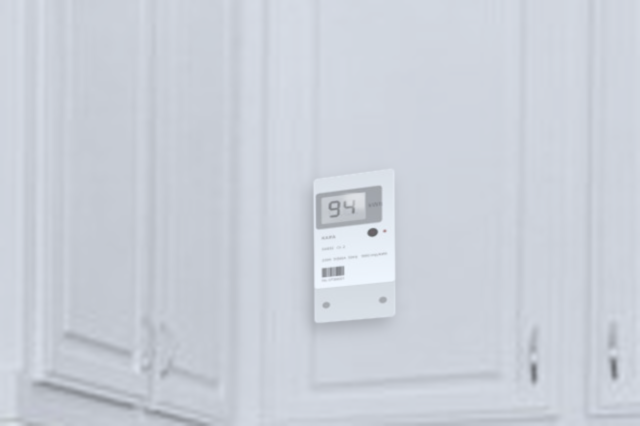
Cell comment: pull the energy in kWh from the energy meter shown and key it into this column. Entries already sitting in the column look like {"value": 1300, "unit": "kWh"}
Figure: {"value": 94, "unit": "kWh"}
